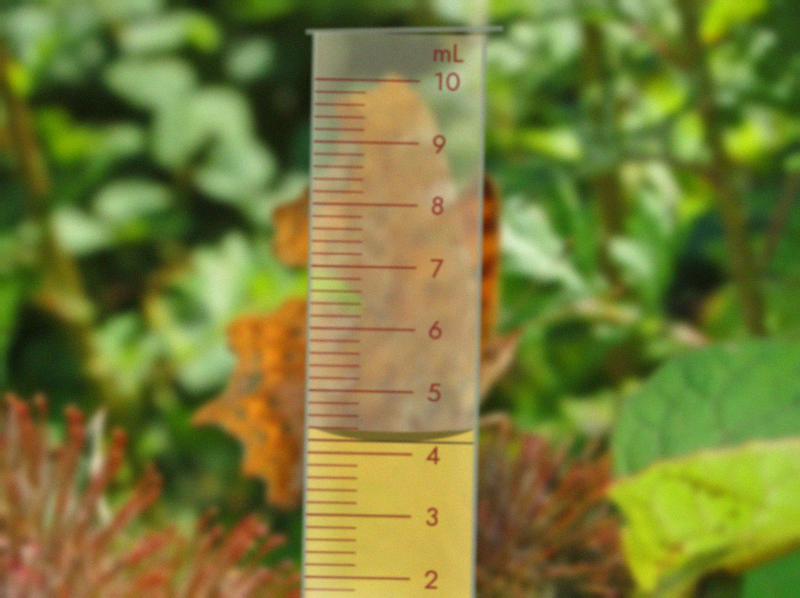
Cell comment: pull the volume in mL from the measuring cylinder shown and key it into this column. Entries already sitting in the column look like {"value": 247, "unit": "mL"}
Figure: {"value": 4.2, "unit": "mL"}
